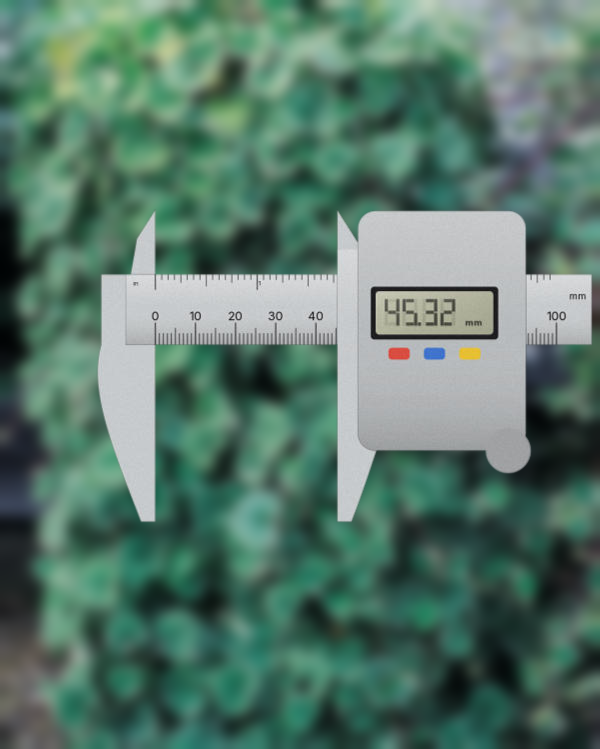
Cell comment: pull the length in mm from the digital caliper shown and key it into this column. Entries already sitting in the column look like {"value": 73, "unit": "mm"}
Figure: {"value": 45.32, "unit": "mm"}
